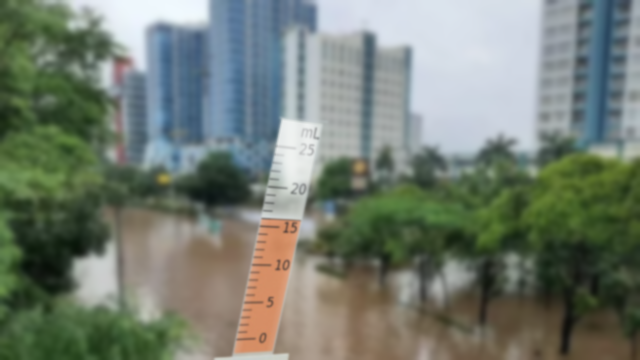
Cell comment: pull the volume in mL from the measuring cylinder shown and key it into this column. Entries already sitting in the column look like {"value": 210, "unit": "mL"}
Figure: {"value": 16, "unit": "mL"}
